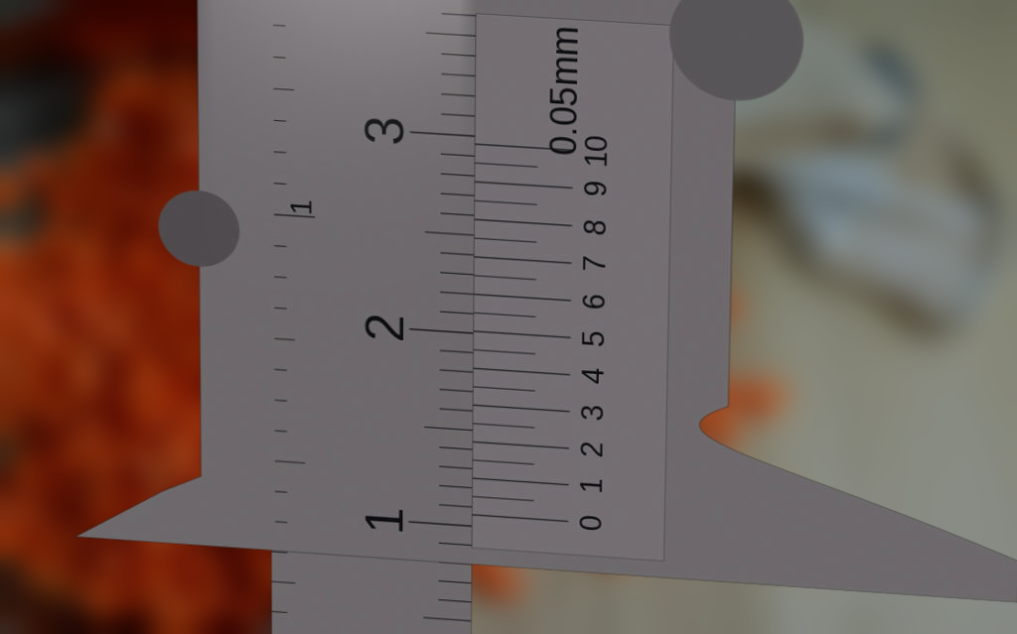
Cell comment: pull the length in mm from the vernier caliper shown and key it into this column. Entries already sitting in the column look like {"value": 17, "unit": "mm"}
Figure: {"value": 10.6, "unit": "mm"}
